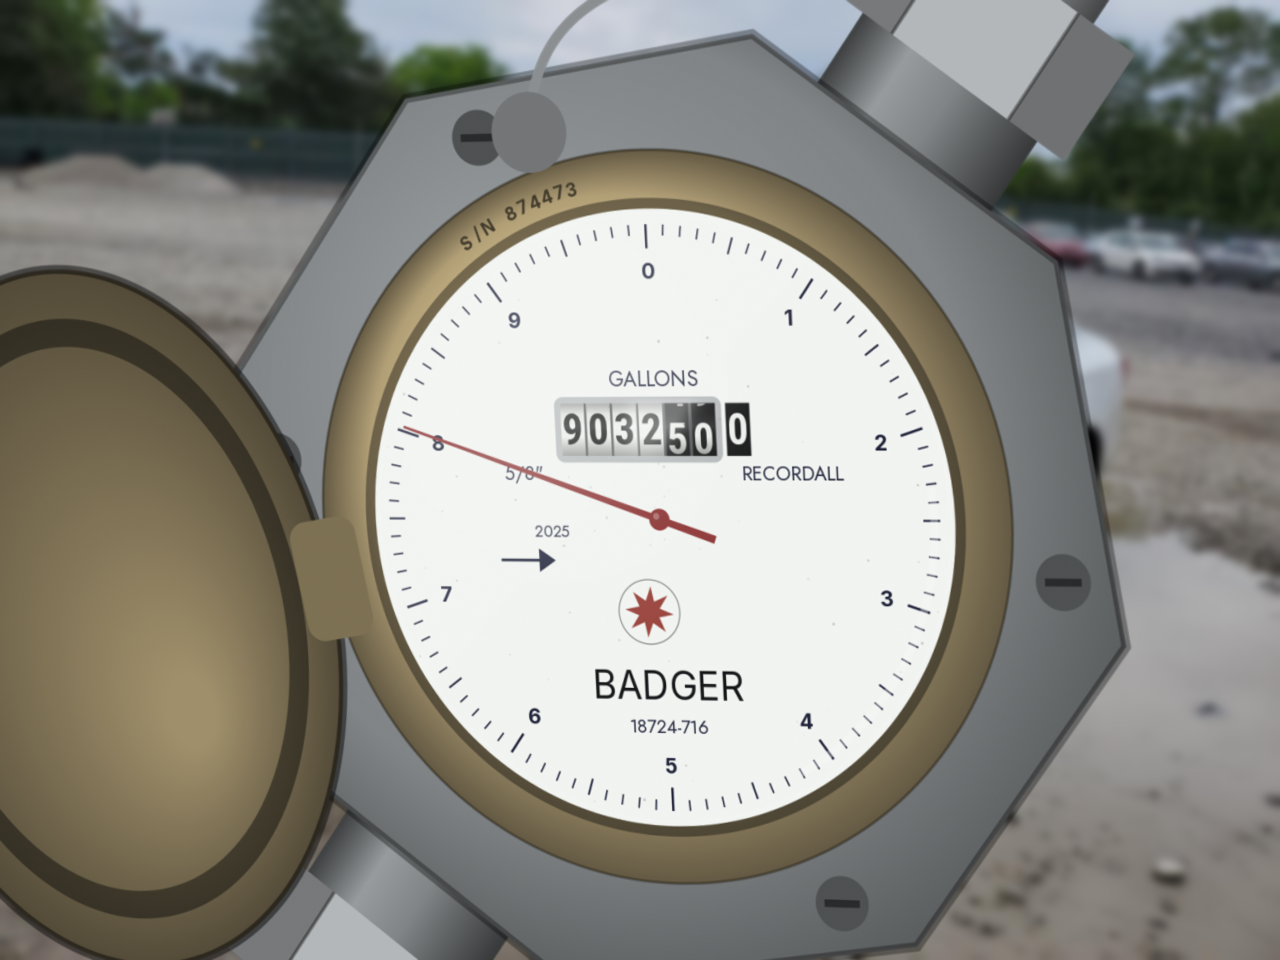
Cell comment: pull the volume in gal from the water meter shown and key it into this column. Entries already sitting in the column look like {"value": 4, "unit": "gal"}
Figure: {"value": 9032498.0, "unit": "gal"}
